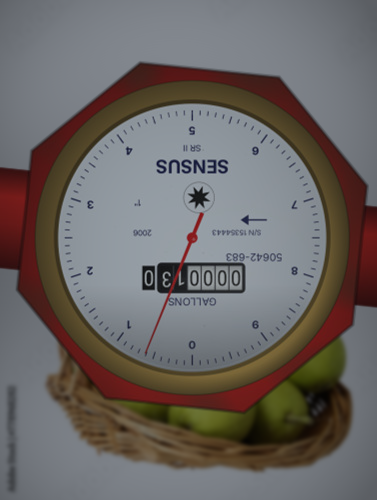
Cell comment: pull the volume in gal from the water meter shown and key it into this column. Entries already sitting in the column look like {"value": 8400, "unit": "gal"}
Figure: {"value": 130.6, "unit": "gal"}
